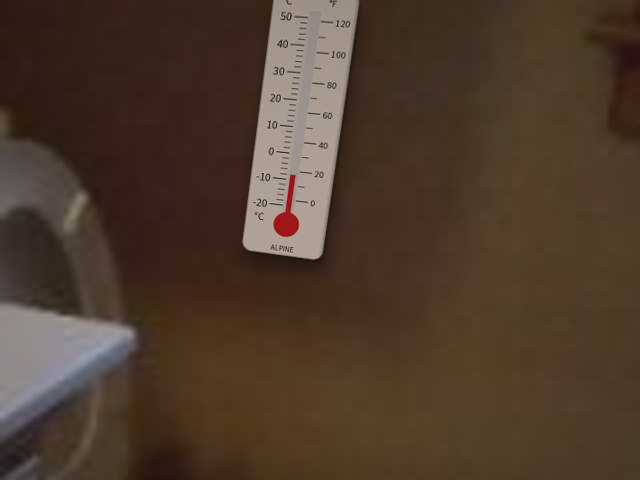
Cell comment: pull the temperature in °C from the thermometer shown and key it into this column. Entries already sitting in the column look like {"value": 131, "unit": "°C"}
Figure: {"value": -8, "unit": "°C"}
